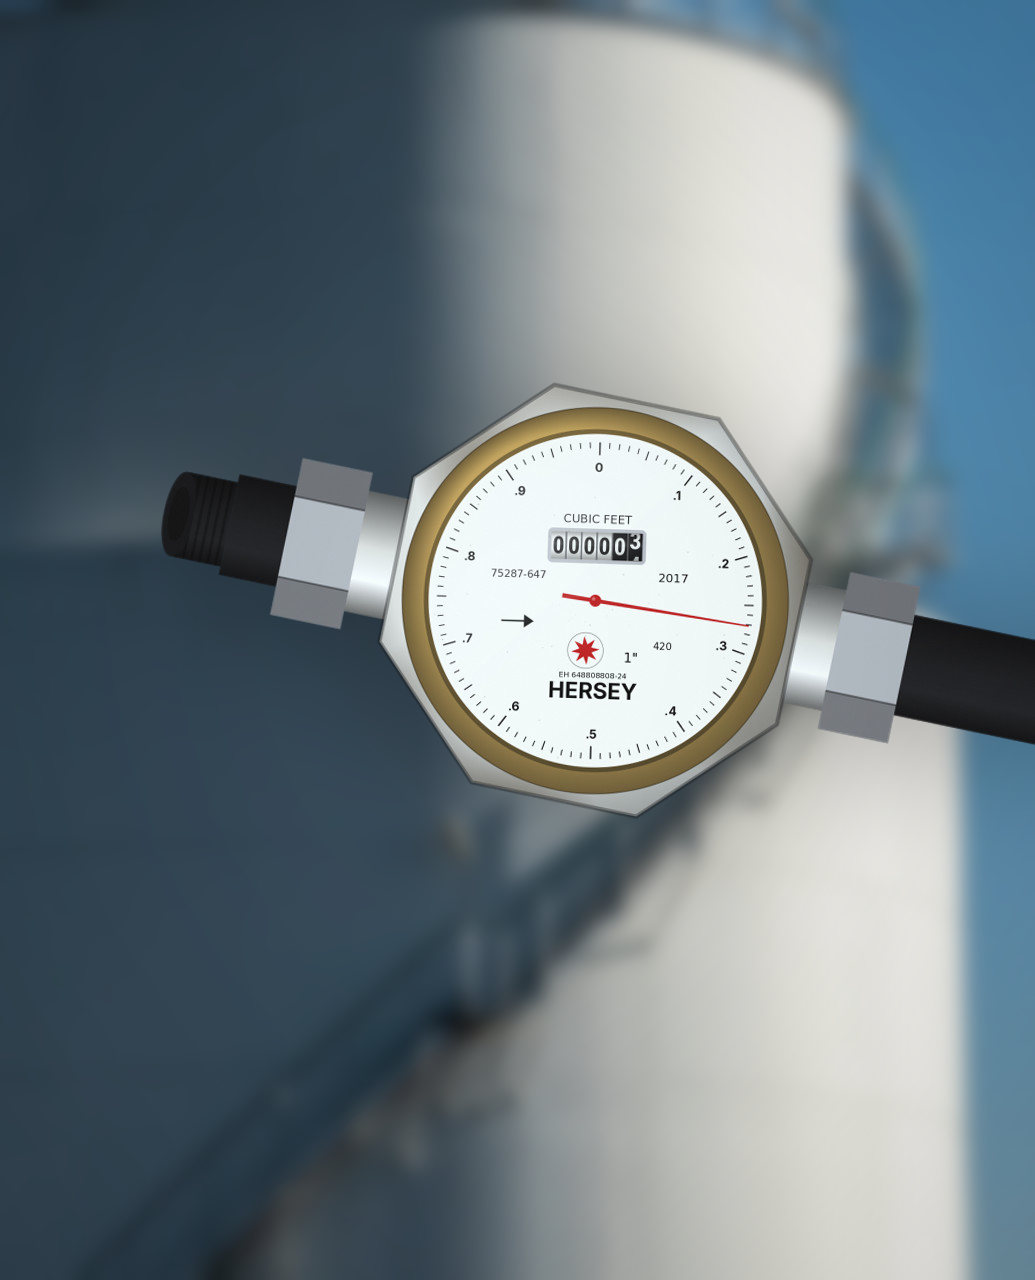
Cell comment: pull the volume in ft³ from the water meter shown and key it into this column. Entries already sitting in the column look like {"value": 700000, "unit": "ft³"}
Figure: {"value": 3.27, "unit": "ft³"}
